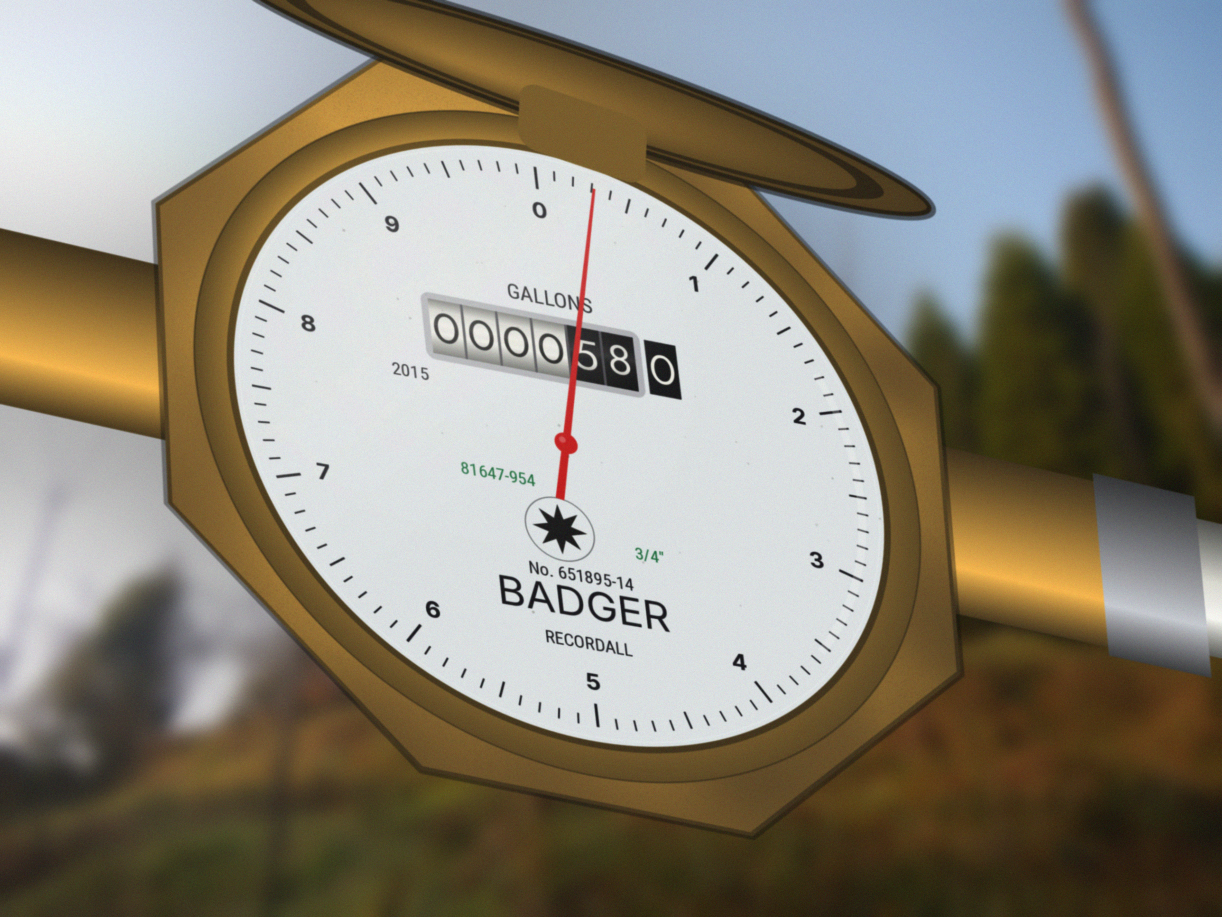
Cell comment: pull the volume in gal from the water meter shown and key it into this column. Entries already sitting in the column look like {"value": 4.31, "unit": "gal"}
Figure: {"value": 580.3, "unit": "gal"}
